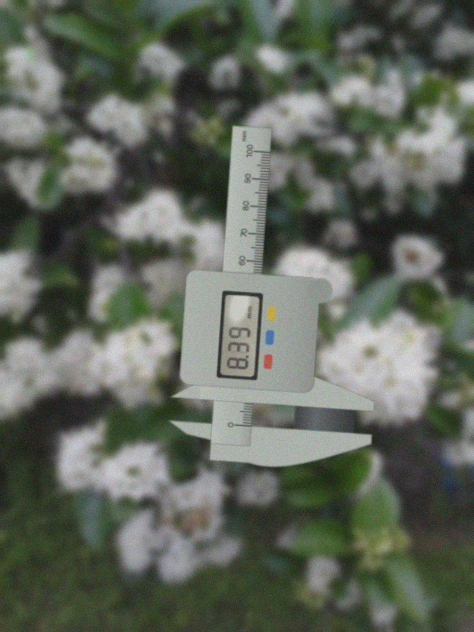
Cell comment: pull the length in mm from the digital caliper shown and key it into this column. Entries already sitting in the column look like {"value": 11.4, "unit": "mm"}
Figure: {"value": 8.39, "unit": "mm"}
